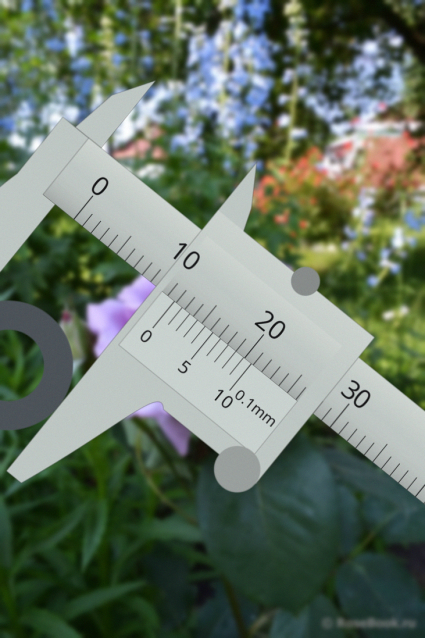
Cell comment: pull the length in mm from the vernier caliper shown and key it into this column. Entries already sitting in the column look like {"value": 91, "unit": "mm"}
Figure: {"value": 11.8, "unit": "mm"}
